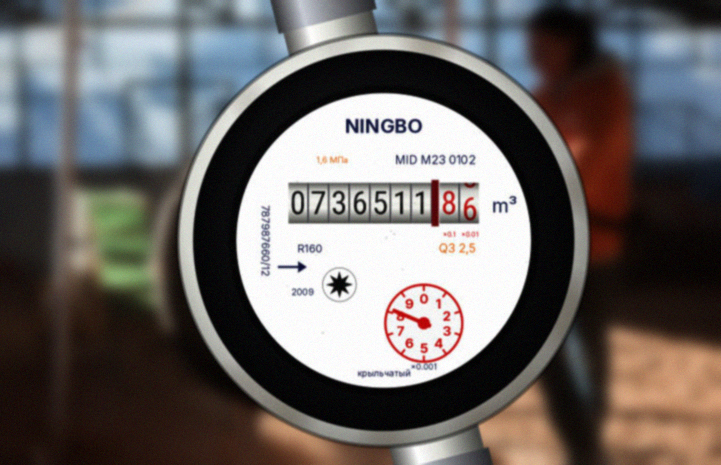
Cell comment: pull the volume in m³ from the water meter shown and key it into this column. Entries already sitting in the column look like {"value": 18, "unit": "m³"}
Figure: {"value": 736511.858, "unit": "m³"}
